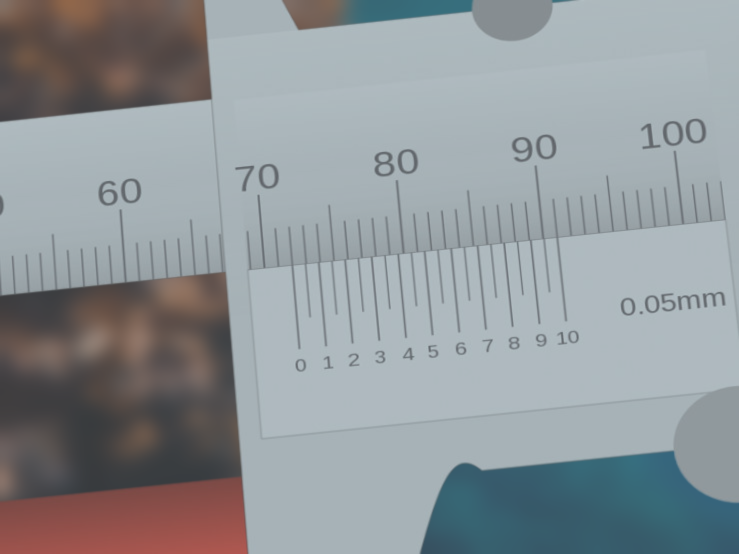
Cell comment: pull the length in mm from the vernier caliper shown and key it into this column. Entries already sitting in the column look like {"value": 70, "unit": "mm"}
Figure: {"value": 72.0, "unit": "mm"}
